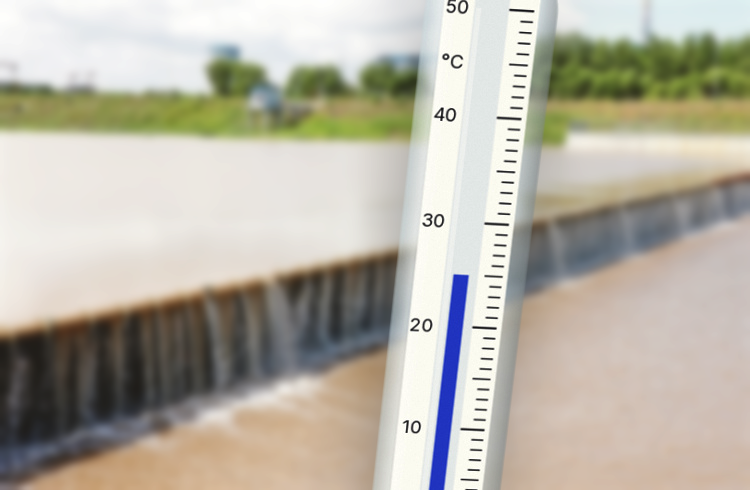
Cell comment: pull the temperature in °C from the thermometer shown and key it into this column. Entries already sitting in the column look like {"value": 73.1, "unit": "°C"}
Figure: {"value": 25, "unit": "°C"}
